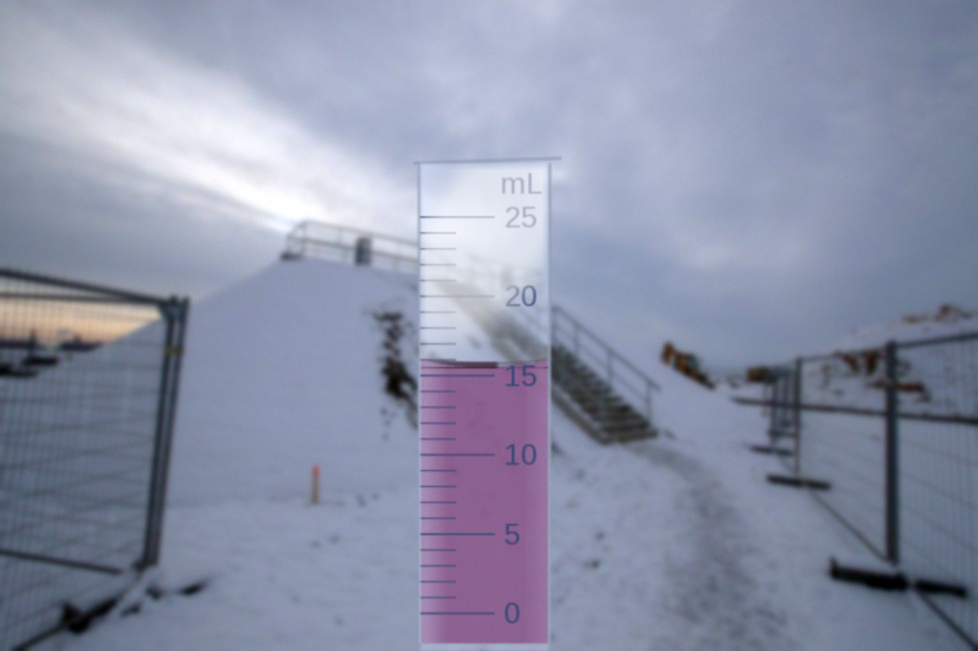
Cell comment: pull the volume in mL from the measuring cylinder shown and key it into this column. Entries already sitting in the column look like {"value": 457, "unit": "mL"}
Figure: {"value": 15.5, "unit": "mL"}
